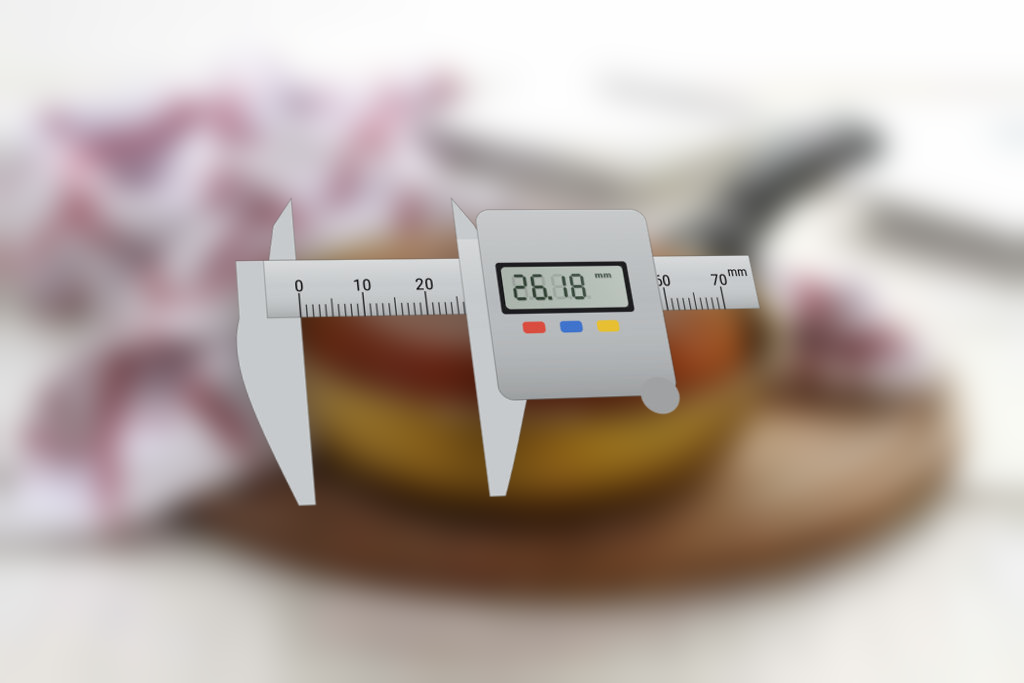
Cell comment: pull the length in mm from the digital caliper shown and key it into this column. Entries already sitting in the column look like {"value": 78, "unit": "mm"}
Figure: {"value": 26.18, "unit": "mm"}
